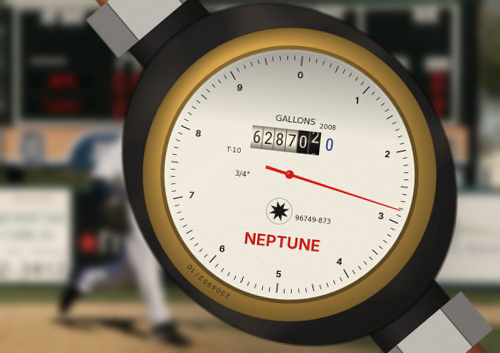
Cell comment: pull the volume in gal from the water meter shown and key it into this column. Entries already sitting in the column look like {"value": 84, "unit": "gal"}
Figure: {"value": 6287022.8, "unit": "gal"}
